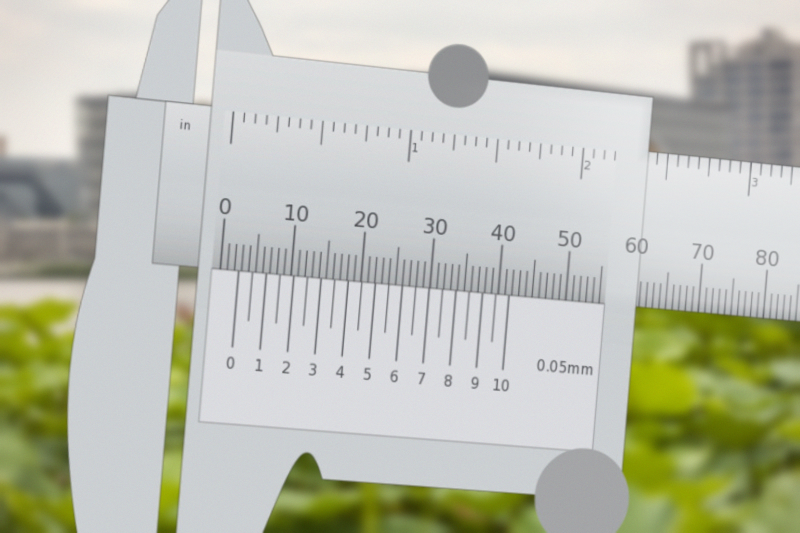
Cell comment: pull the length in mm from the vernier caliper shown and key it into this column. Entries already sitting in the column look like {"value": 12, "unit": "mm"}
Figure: {"value": 2.6, "unit": "mm"}
